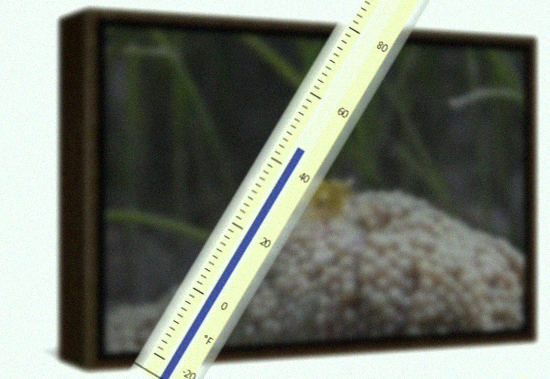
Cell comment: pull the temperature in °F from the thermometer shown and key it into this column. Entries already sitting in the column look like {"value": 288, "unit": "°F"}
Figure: {"value": 46, "unit": "°F"}
